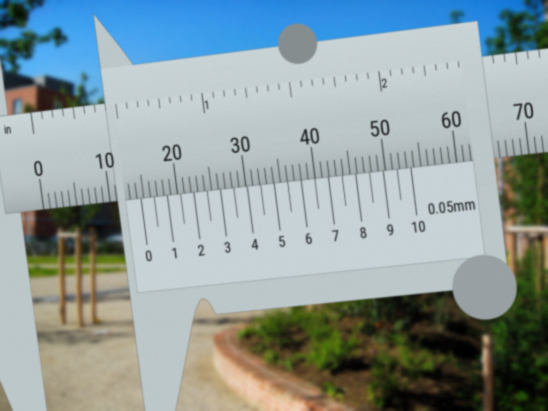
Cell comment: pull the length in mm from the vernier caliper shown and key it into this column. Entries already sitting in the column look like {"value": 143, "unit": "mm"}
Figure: {"value": 14.6, "unit": "mm"}
